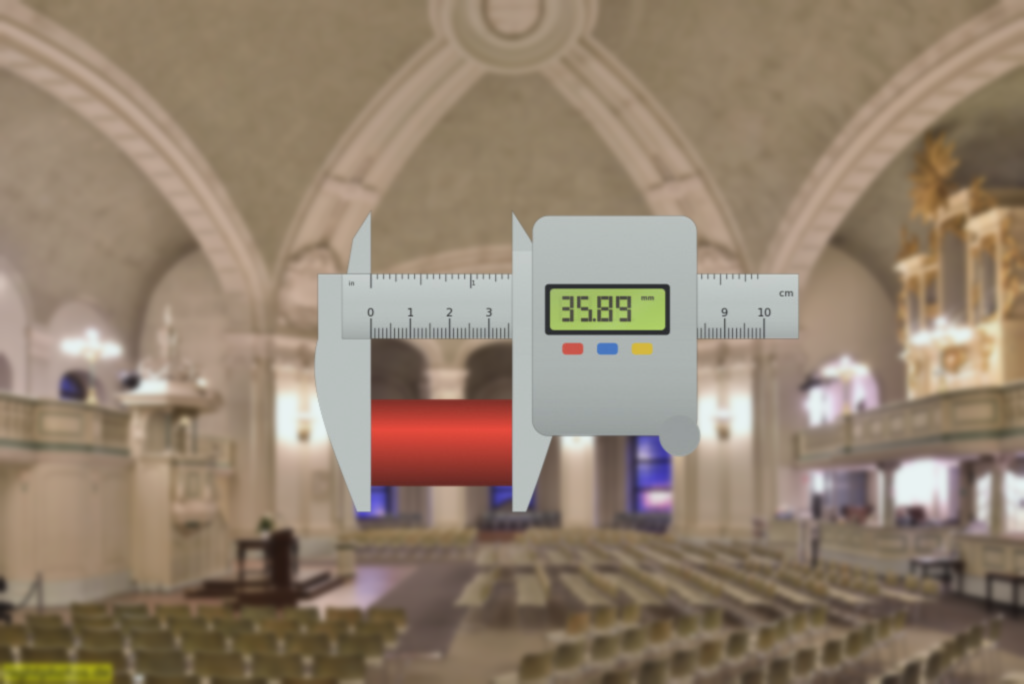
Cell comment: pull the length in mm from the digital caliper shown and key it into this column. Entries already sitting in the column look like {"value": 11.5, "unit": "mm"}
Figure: {"value": 35.89, "unit": "mm"}
